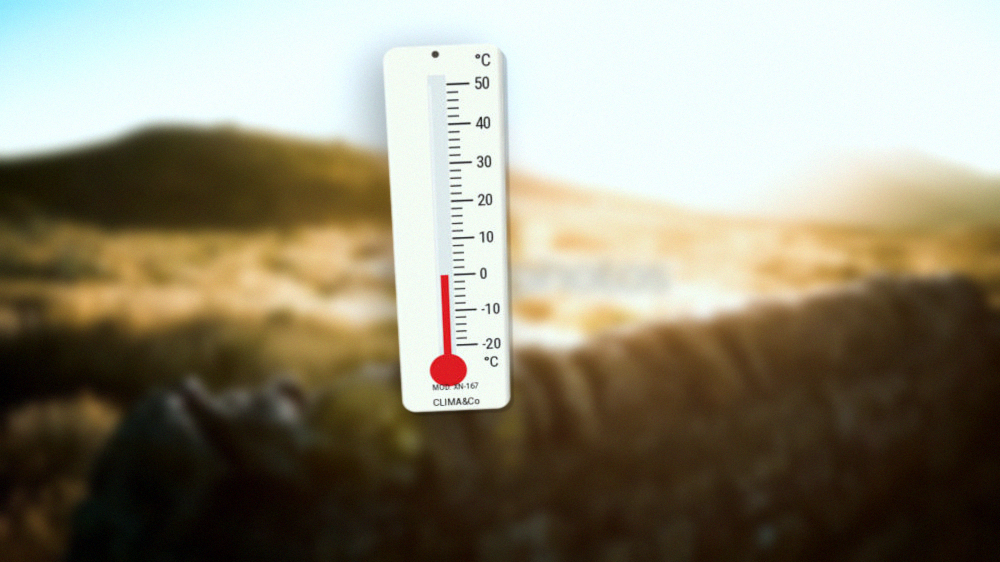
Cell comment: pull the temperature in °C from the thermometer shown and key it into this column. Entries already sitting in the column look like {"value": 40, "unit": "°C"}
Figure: {"value": 0, "unit": "°C"}
